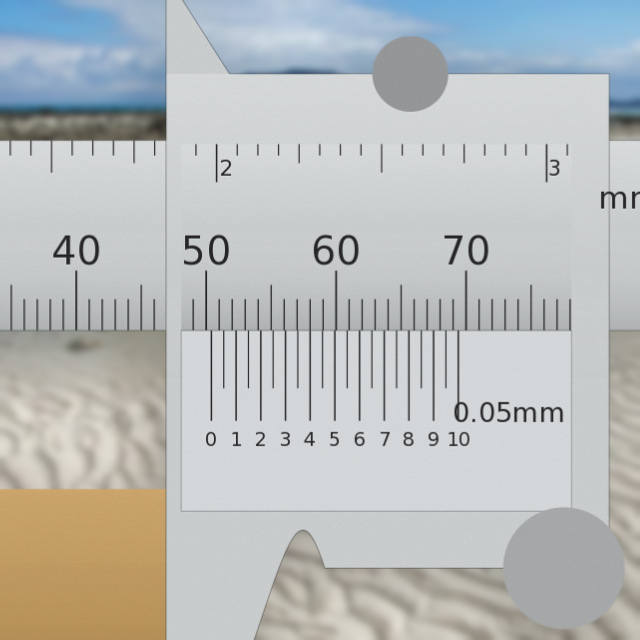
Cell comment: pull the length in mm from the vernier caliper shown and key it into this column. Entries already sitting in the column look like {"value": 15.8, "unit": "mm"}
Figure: {"value": 50.4, "unit": "mm"}
